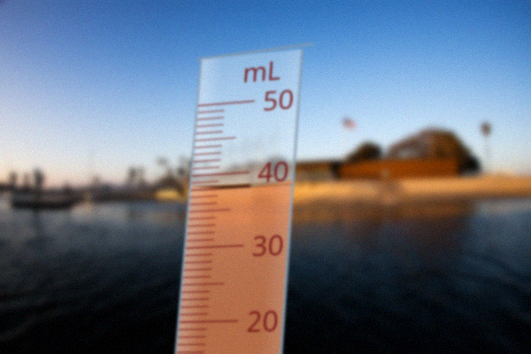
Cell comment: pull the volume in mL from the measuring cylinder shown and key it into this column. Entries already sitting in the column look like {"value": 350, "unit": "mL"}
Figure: {"value": 38, "unit": "mL"}
